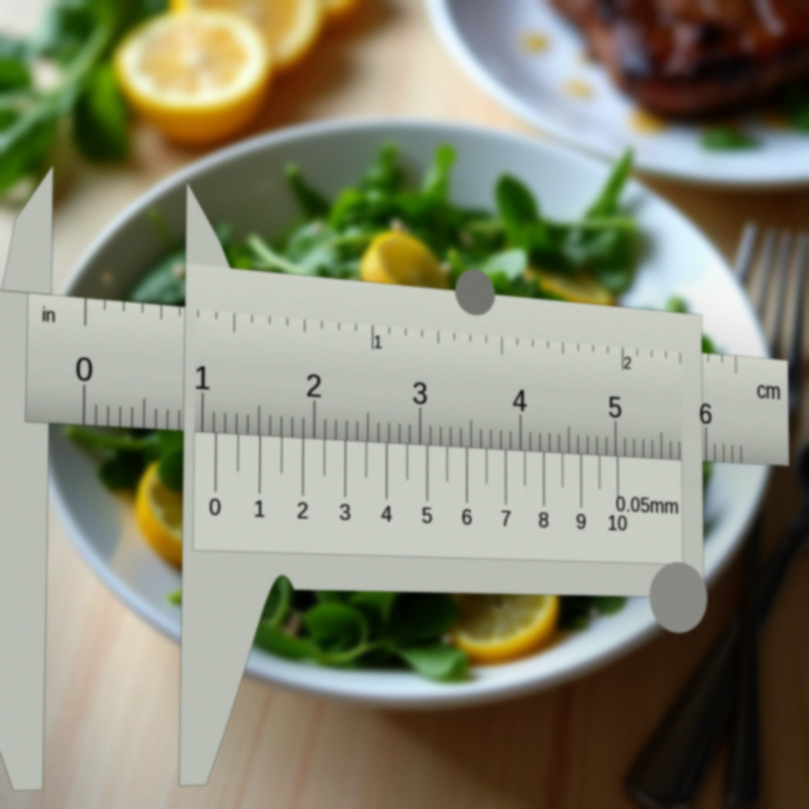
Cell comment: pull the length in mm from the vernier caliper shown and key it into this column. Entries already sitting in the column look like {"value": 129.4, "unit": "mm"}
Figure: {"value": 11.2, "unit": "mm"}
